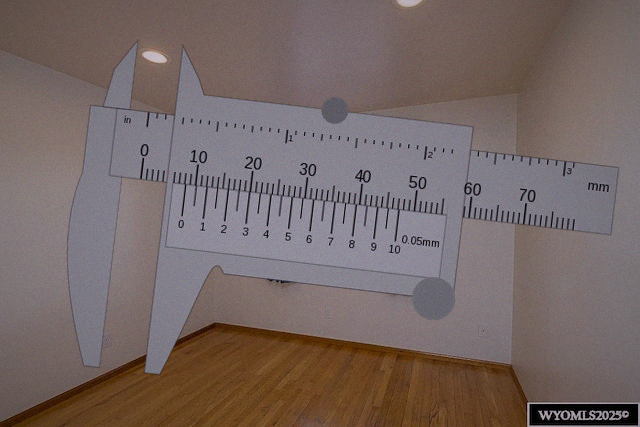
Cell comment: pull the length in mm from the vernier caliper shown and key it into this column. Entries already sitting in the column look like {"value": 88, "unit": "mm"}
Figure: {"value": 8.2, "unit": "mm"}
